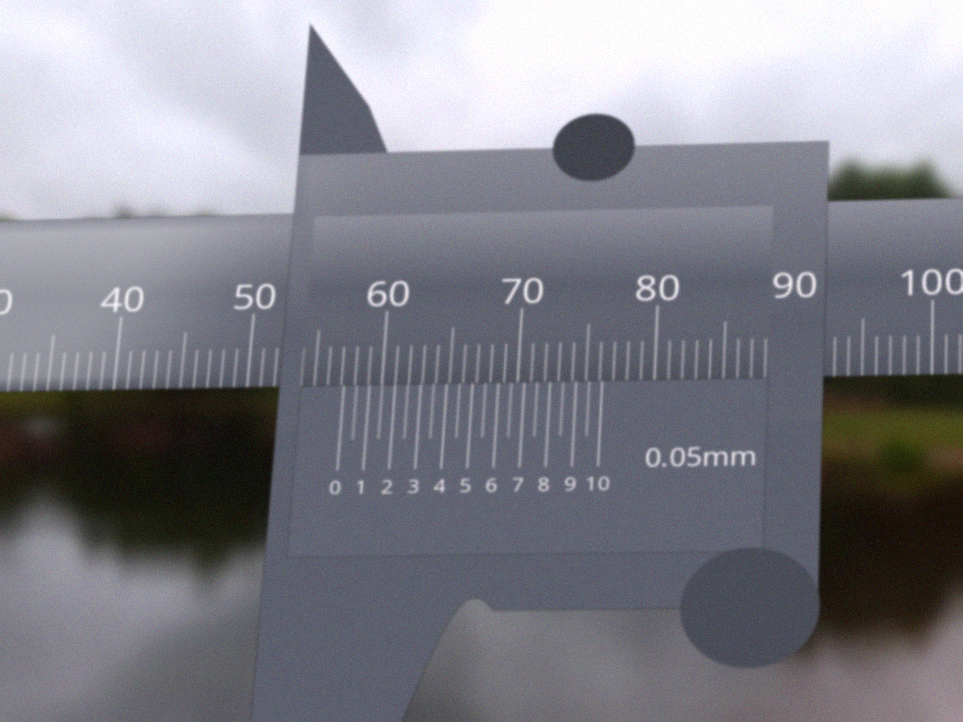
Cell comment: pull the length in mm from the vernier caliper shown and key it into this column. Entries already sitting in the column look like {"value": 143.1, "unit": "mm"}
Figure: {"value": 57.2, "unit": "mm"}
